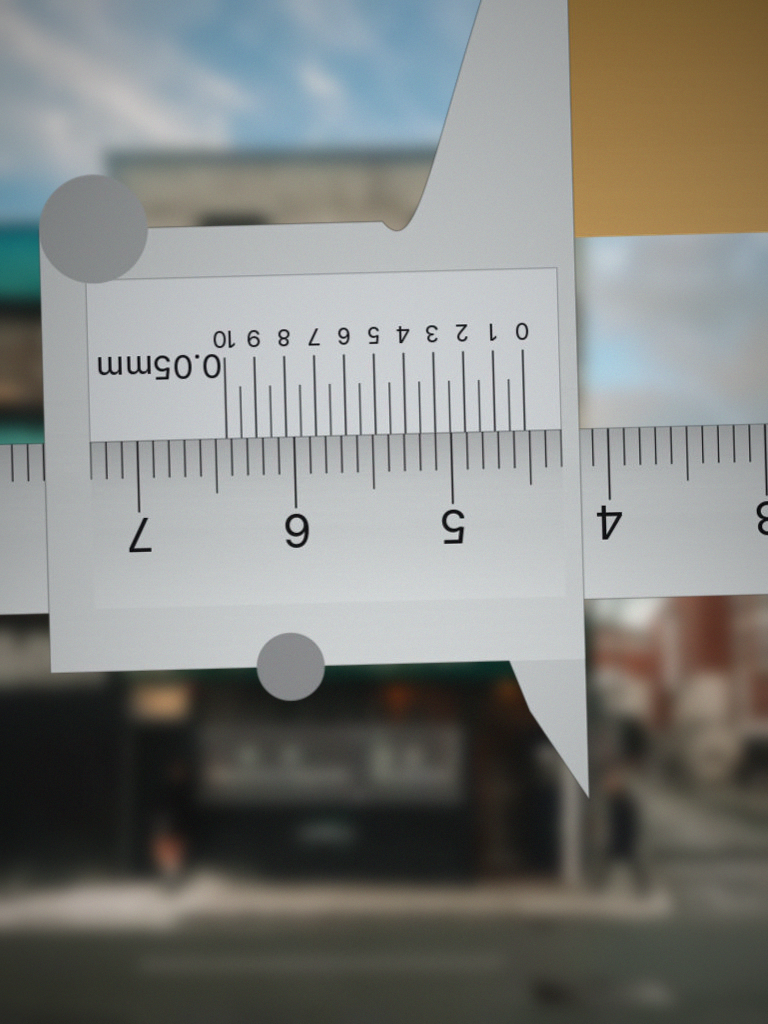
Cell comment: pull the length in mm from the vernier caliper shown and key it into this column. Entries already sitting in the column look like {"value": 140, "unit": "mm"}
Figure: {"value": 45.3, "unit": "mm"}
